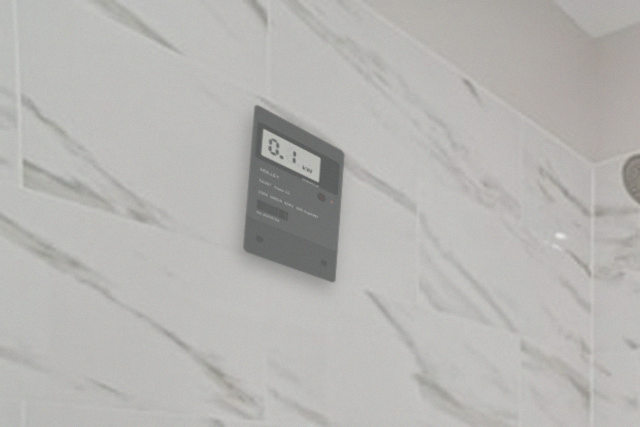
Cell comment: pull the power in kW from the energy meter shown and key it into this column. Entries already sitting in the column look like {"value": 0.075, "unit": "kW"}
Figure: {"value": 0.1, "unit": "kW"}
